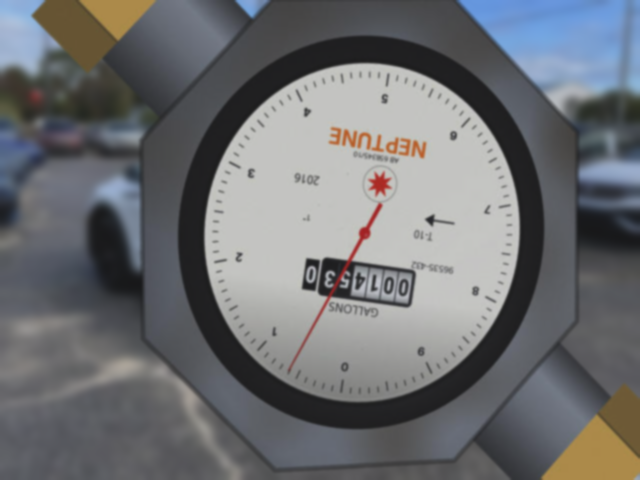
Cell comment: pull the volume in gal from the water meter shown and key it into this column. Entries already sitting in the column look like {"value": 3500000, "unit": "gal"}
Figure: {"value": 14530.6, "unit": "gal"}
